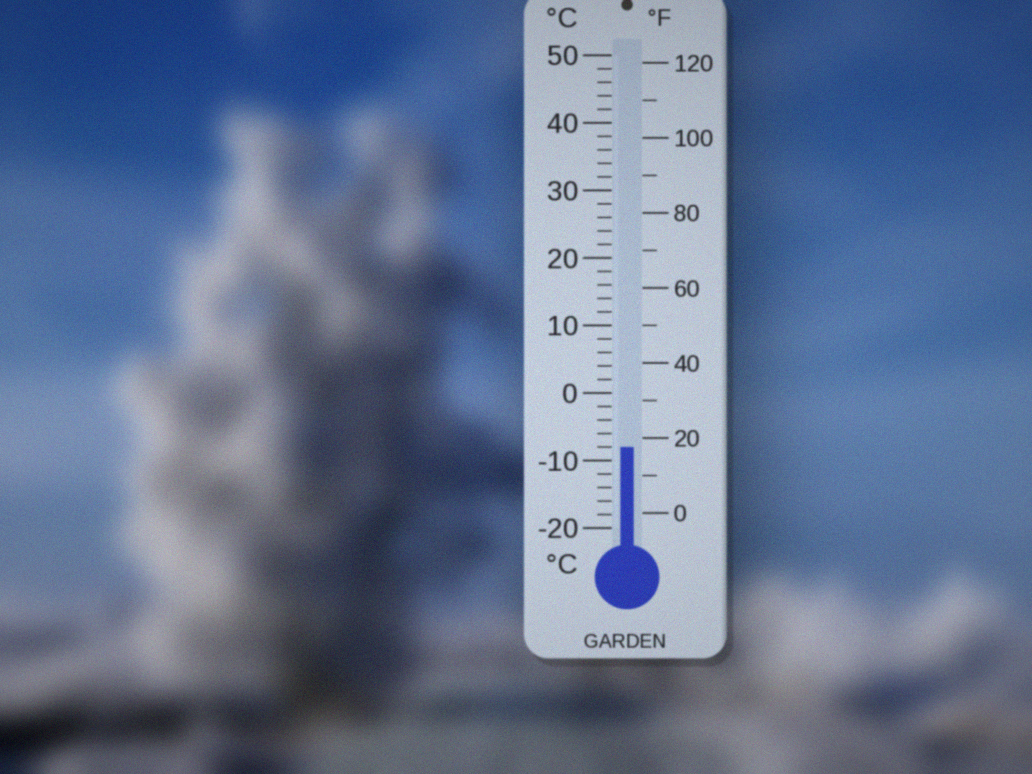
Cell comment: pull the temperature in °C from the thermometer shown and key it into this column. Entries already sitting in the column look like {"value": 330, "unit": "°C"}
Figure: {"value": -8, "unit": "°C"}
